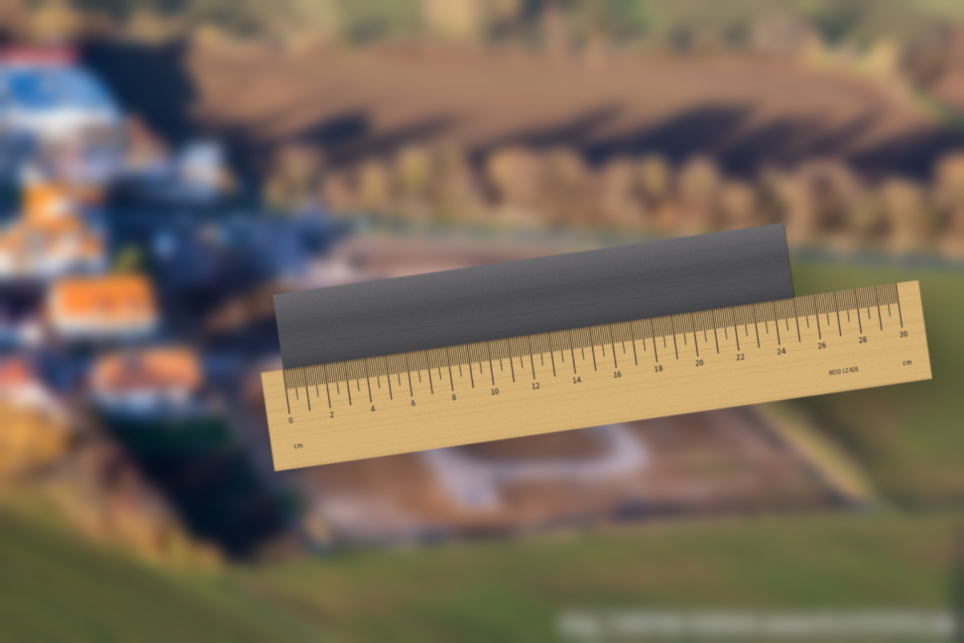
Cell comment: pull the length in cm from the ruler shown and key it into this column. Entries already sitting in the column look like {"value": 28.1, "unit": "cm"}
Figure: {"value": 25, "unit": "cm"}
